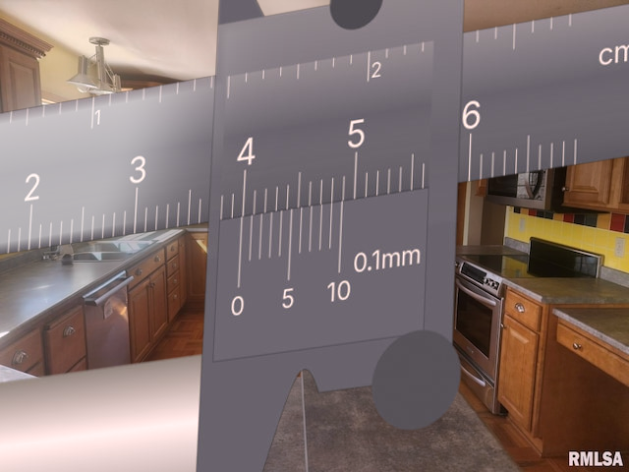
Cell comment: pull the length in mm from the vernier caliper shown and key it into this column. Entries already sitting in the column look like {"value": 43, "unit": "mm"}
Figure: {"value": 39.9, "unit": "mm"}
